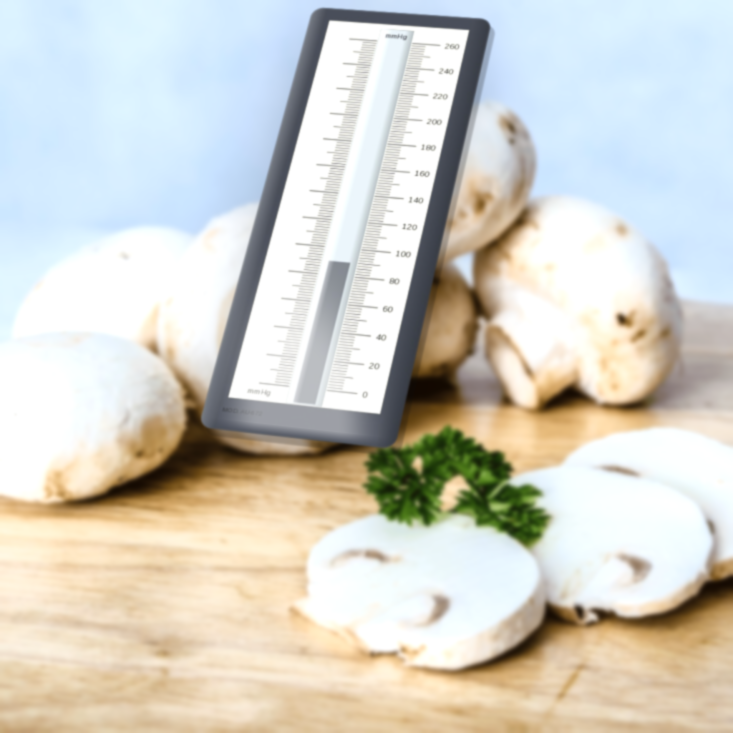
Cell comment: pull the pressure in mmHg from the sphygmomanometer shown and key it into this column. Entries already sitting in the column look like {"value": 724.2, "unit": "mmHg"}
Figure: {"value": 90, "unit": "mmHg"}
